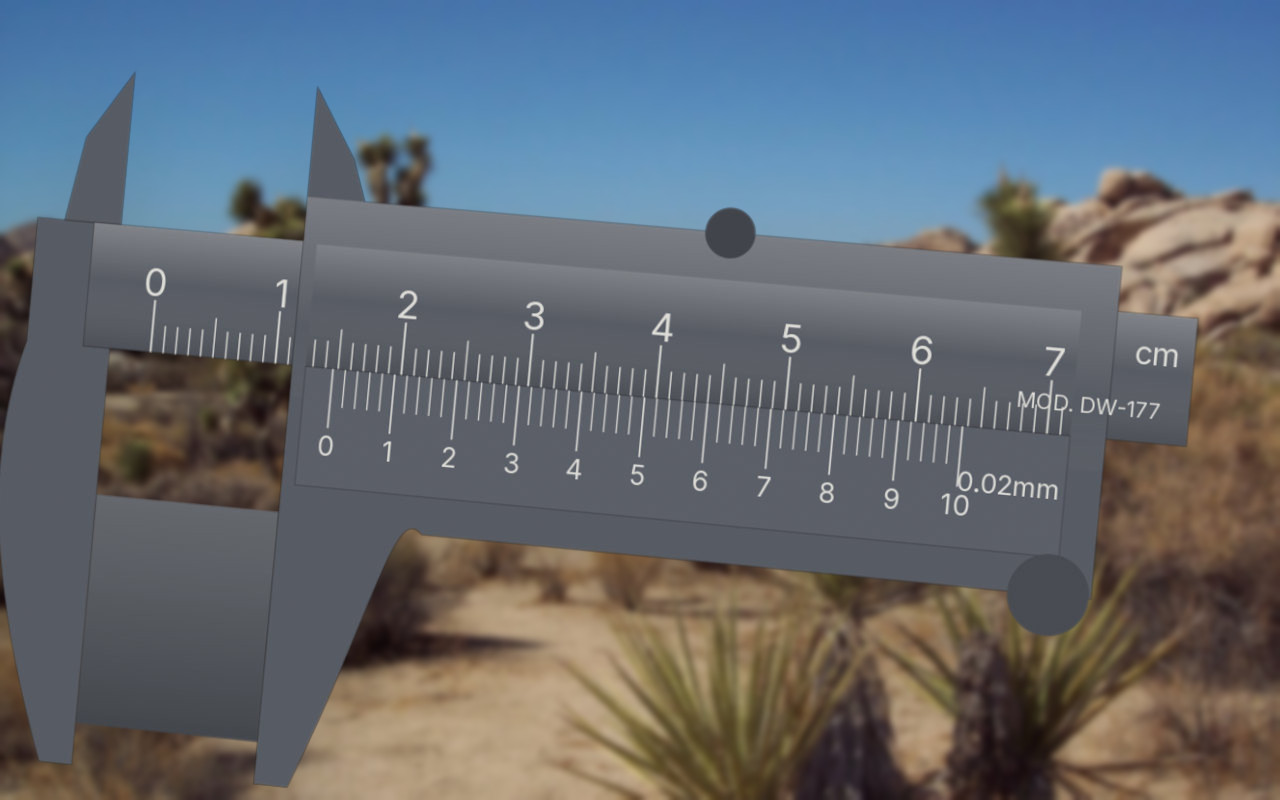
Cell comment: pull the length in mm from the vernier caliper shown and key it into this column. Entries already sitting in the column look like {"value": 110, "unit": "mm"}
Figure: {"value": 14.6, "unit": "mm"}
